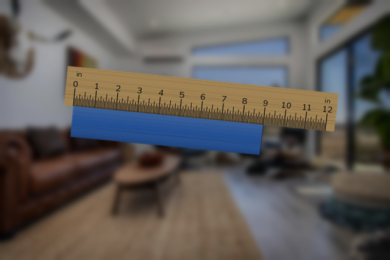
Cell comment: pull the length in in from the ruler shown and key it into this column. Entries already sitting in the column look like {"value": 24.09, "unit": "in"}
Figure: {"value": 9, "unit": "in"}
